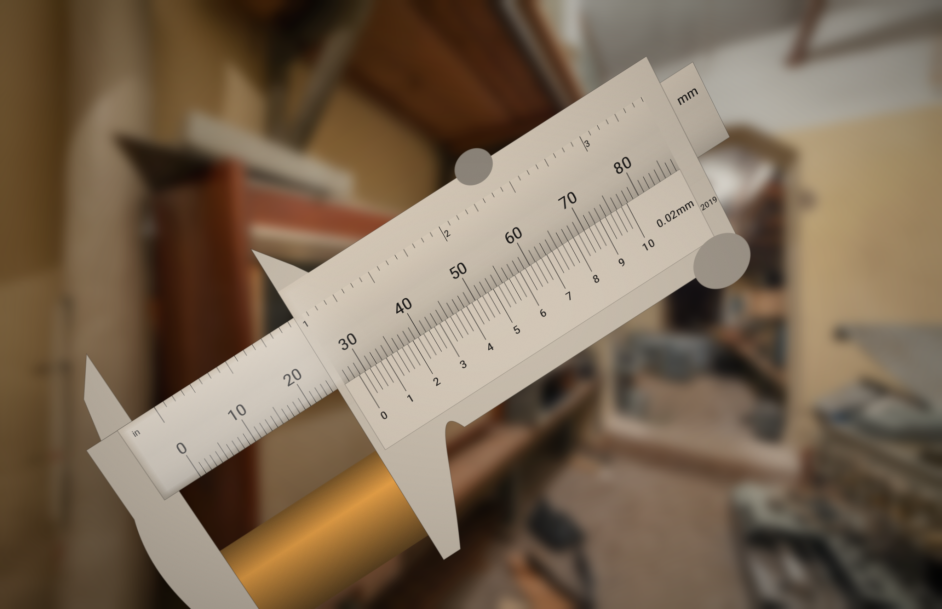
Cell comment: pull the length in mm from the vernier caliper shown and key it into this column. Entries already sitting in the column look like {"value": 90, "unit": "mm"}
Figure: {"value": 28.8, "unit": "mm"}
